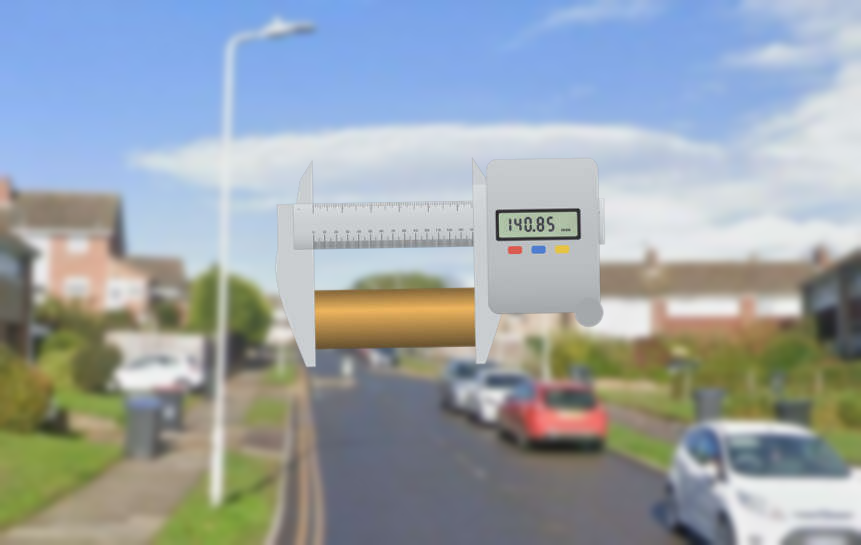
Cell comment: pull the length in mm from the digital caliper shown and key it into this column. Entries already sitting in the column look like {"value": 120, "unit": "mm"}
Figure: {"value": 140.85, "unit": "mm"}
